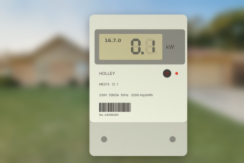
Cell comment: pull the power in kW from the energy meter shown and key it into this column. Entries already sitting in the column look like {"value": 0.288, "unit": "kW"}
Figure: {"value": 0.1, "unit": "kW"}
